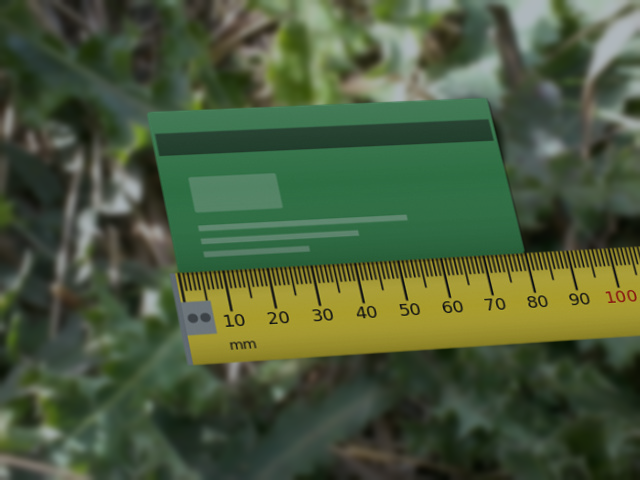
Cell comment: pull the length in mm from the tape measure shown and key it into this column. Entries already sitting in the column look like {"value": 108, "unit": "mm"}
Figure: {"value": 80, "unit": "mm"}
